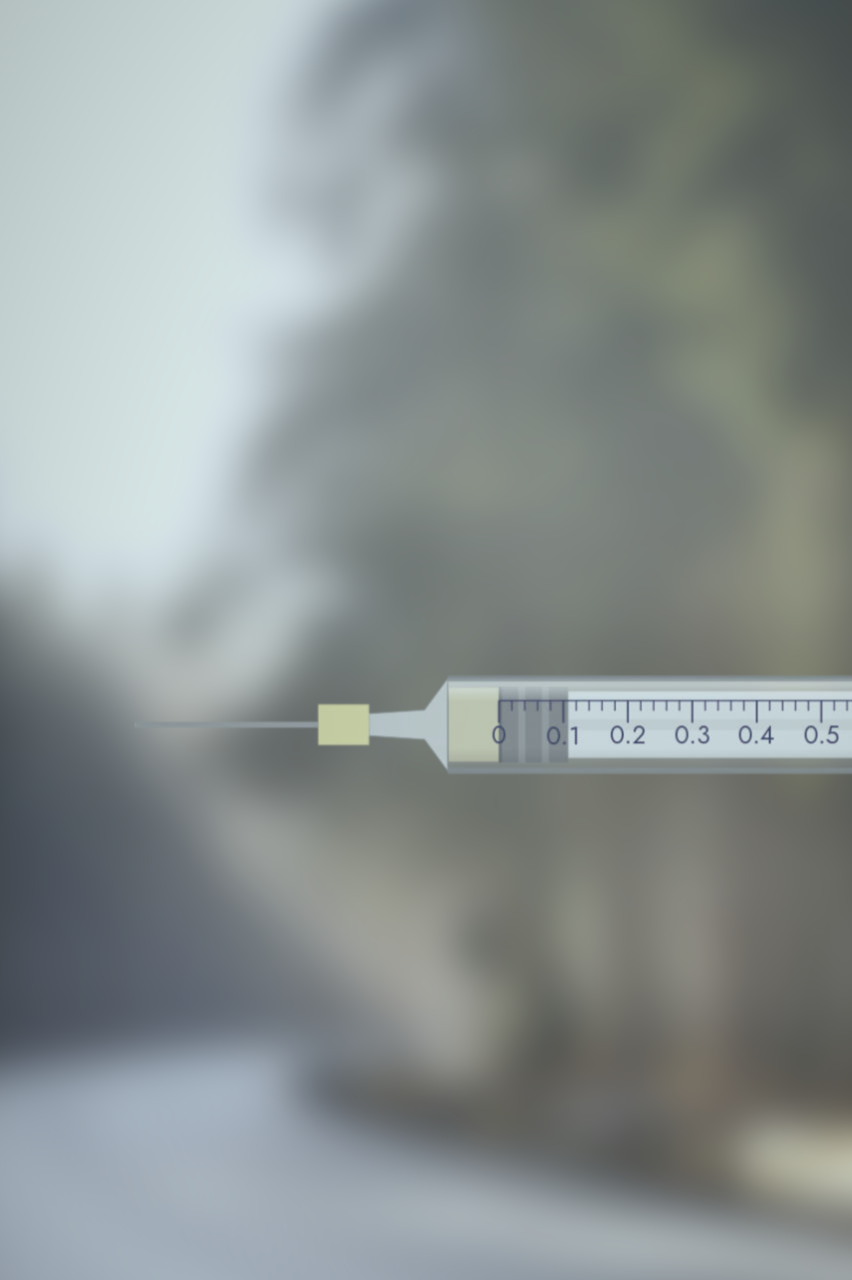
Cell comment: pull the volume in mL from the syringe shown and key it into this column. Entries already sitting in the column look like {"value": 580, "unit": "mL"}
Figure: {"value": 0, "unit": "mL"}
